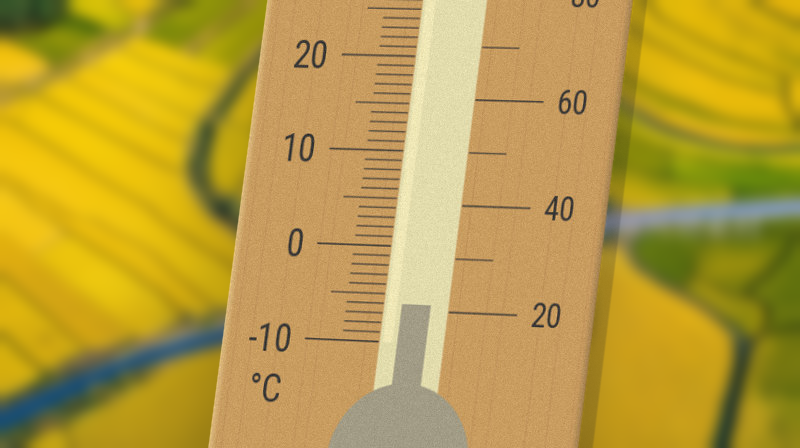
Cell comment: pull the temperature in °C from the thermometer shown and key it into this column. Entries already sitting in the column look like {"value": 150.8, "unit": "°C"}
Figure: {"value": -6, "unit": "°C"}
